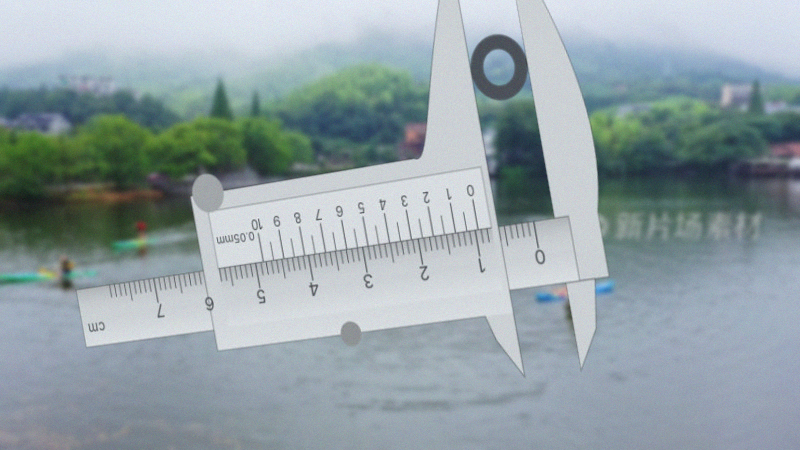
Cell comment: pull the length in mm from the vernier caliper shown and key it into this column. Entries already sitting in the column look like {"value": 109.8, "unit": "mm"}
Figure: {"value": 9.5, "unit": "mm"}
